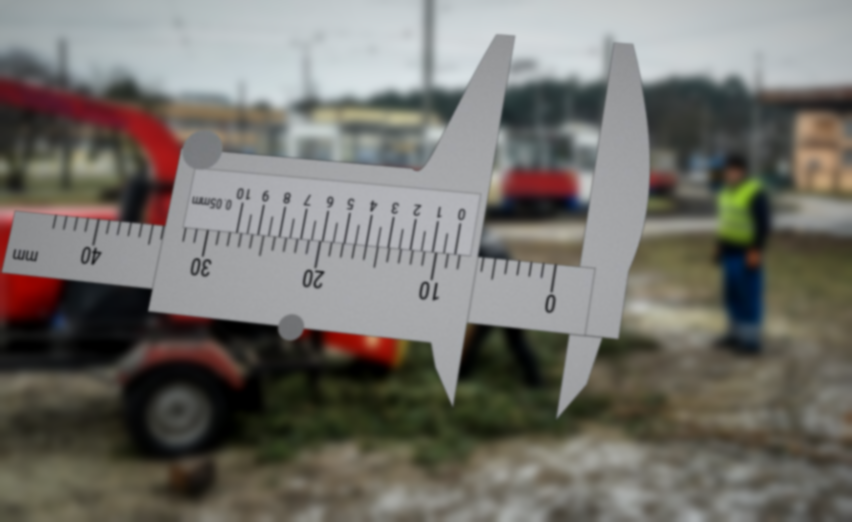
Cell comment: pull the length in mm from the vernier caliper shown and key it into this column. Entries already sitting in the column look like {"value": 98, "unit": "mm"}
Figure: {"value": 8.4, "unit": "mm"}
